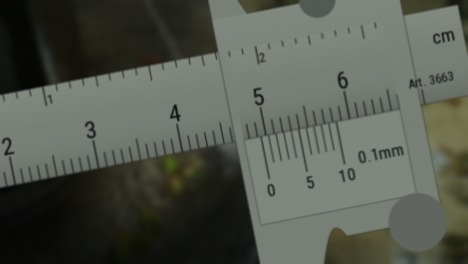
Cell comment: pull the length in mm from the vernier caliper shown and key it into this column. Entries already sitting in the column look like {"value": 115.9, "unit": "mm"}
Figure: {"value": 49.4, "unit": "mm"}
